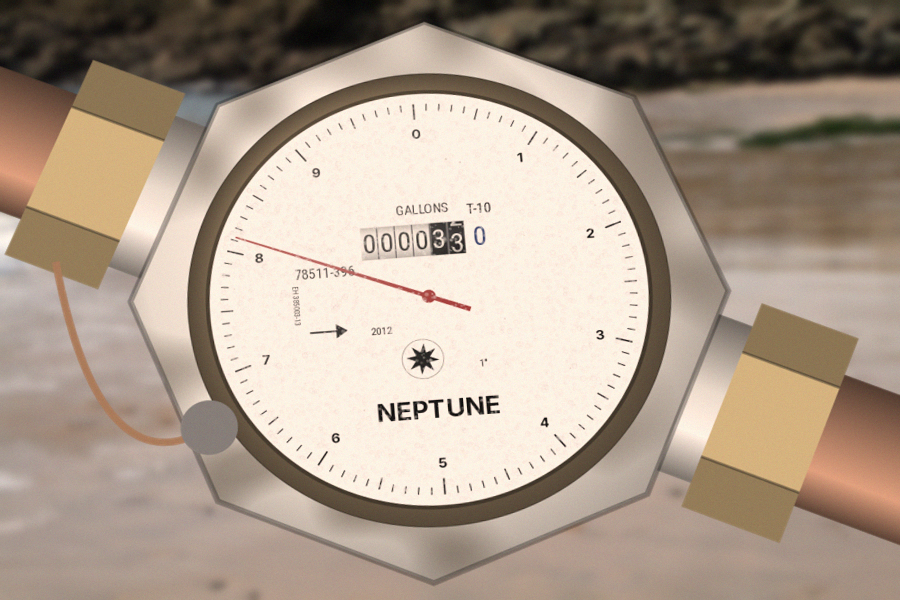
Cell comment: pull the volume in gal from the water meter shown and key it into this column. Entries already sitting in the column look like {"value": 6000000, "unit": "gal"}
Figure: {"value": 328.1, "unit": "gal"}
